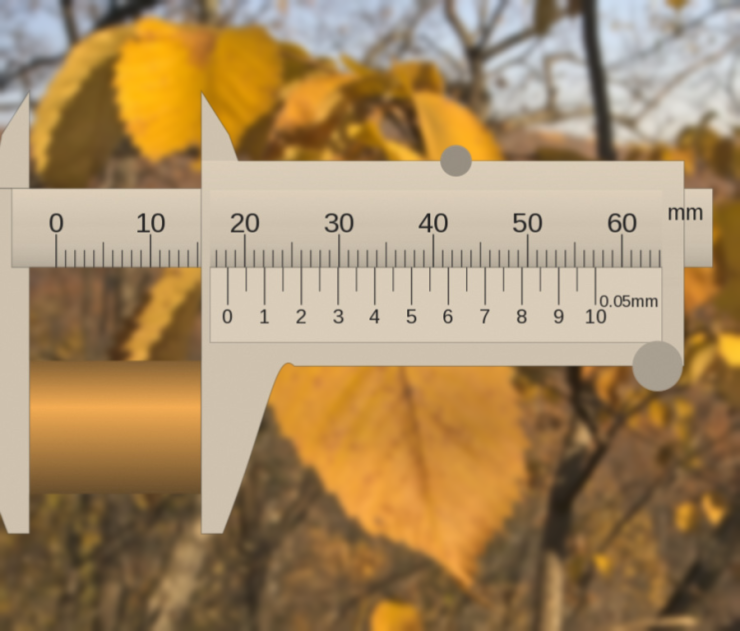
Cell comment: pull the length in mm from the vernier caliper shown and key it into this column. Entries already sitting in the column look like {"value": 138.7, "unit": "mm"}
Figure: {"value": 18.2, "unit": "mm"}
